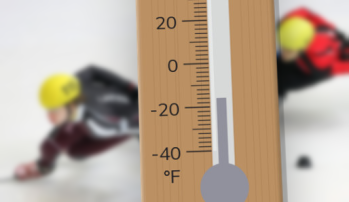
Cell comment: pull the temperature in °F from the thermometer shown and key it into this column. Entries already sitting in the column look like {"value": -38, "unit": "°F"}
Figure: {"value": -16, "unit": "°F"}
